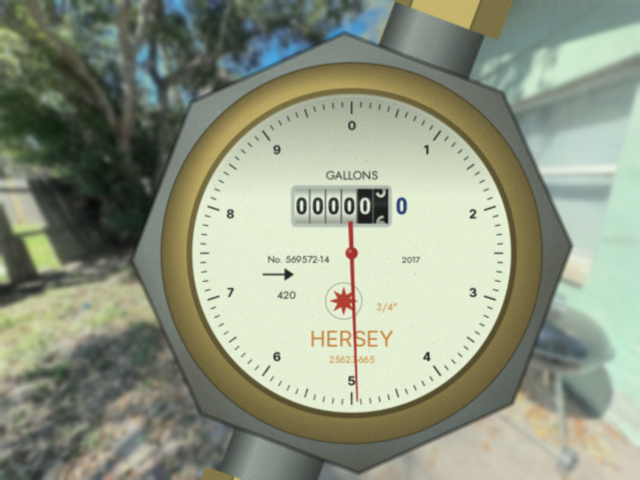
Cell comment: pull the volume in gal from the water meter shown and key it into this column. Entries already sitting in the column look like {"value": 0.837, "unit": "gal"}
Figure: {"value": 54.9, "unit": "gal"}
